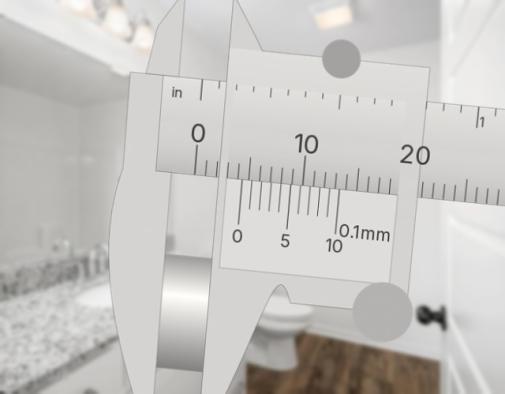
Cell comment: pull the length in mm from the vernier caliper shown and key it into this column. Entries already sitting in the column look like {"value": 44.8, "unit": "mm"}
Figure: {"value": 4.4, "unit": "mm"}
